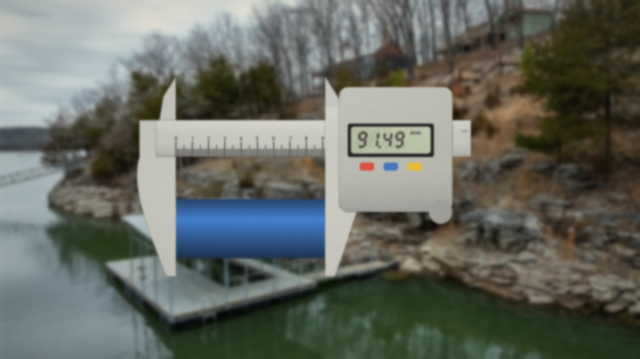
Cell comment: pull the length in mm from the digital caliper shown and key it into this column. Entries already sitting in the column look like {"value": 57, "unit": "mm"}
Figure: {"value": 91.49, "unit": "mm"}
